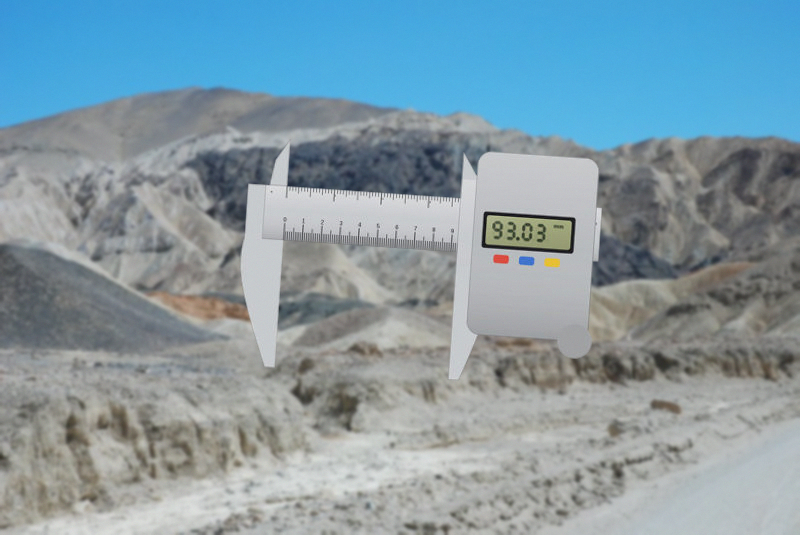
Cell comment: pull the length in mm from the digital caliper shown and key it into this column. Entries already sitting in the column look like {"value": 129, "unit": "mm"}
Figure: {"value": 93.03, "unit": "mm"}
